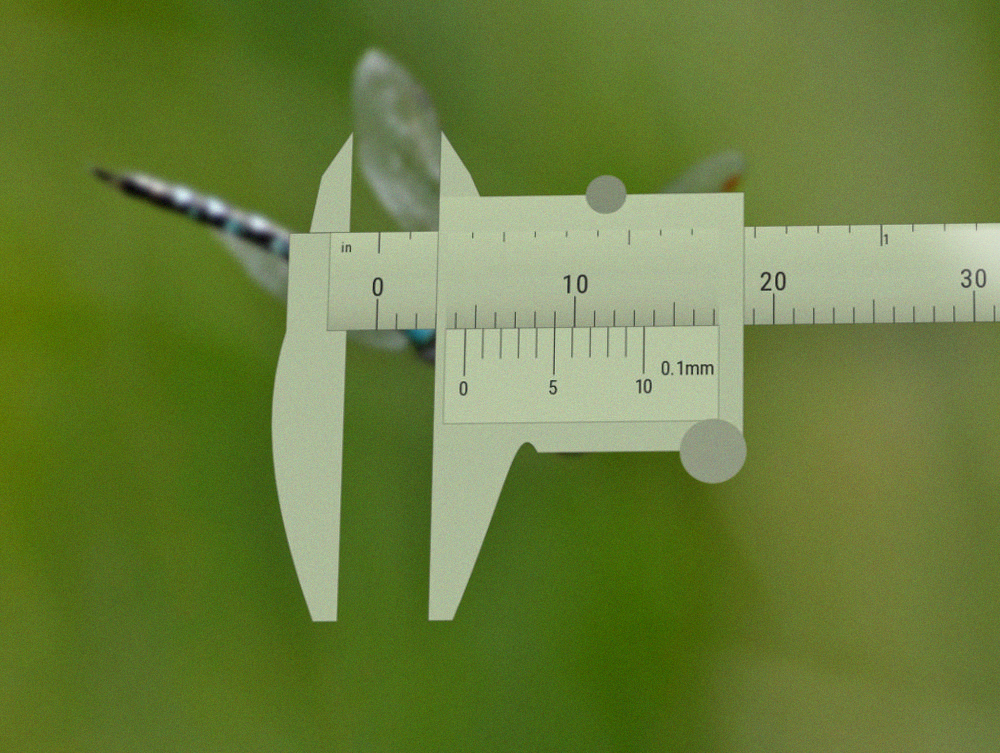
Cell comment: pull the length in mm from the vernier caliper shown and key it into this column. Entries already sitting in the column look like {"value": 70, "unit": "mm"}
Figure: {"value": 4.5, "unit": "mm"}
